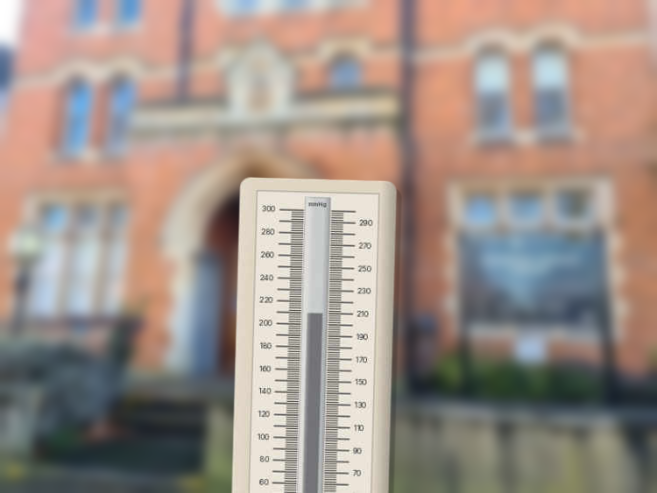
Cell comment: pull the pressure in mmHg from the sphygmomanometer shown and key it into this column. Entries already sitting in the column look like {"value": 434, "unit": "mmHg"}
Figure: {"value": 210, "unit": "mmHg"}
